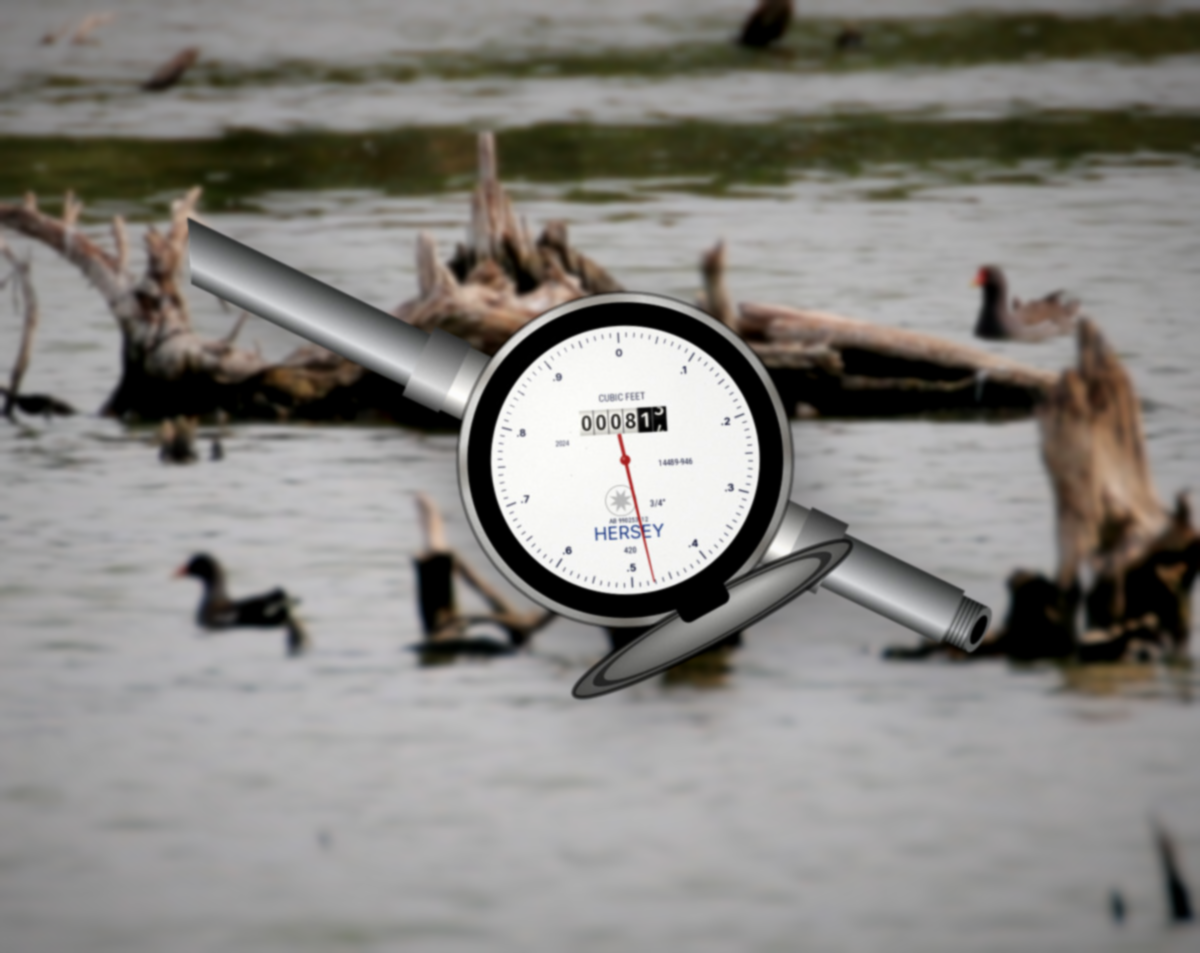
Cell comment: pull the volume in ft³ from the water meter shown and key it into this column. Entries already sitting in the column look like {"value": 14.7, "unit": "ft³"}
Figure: {"value": 813.47, "unit": "ft³"}
